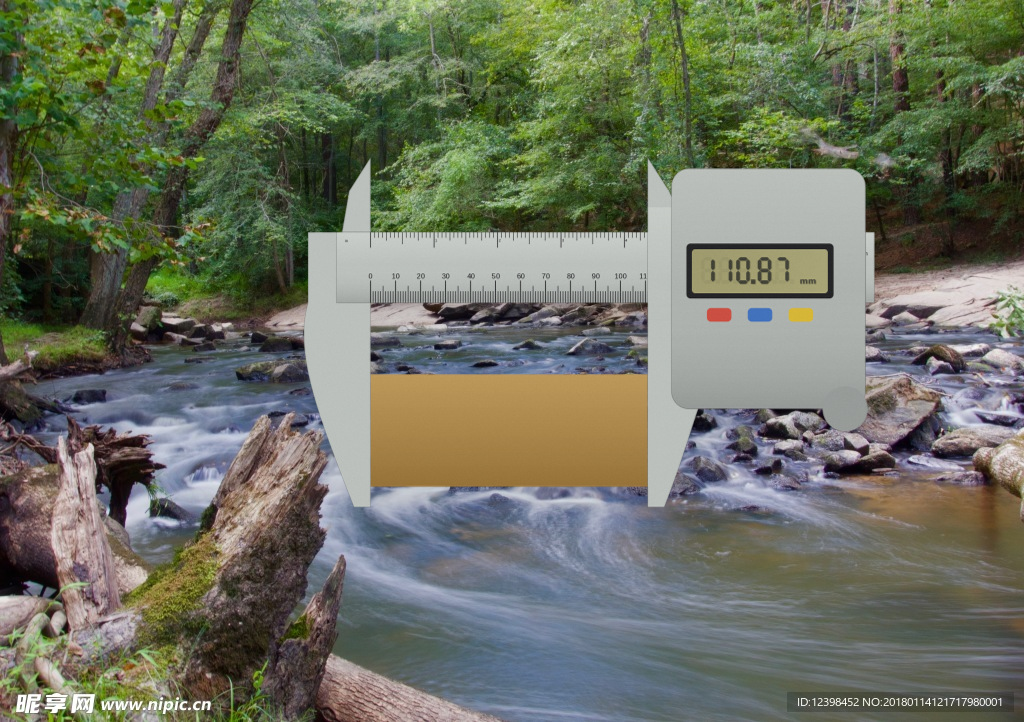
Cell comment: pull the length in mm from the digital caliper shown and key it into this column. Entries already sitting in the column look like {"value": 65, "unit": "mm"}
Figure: {"value": 110.87, "unit": "mm"}
